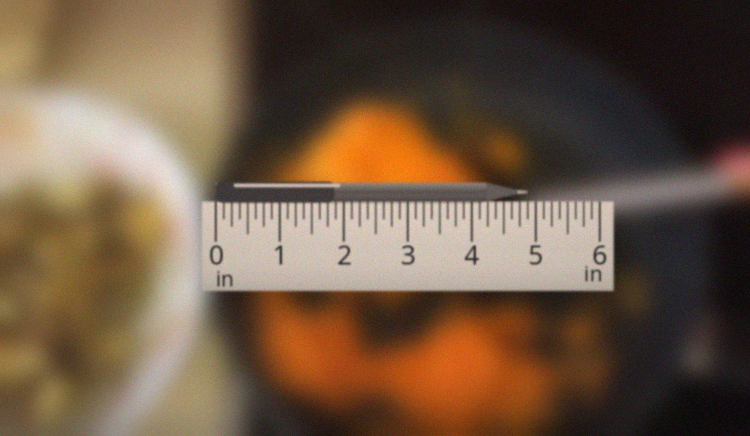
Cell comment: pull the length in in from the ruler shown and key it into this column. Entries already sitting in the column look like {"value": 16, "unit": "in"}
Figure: {"value": 4.875, "unit": "in"}
